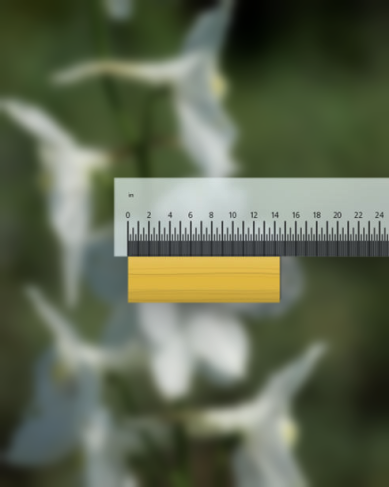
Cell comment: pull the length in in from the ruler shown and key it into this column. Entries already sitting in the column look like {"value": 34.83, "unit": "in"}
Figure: {"value": 14.5, "unit": "in"}
